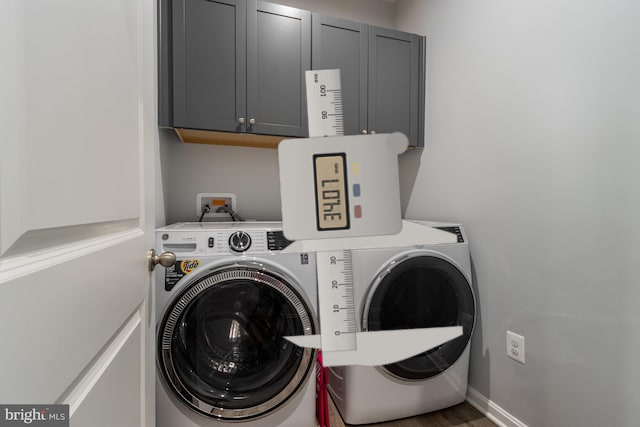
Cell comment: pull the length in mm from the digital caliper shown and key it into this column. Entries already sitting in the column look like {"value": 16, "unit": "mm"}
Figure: {"value": 34.07, "unit": "mm"}
